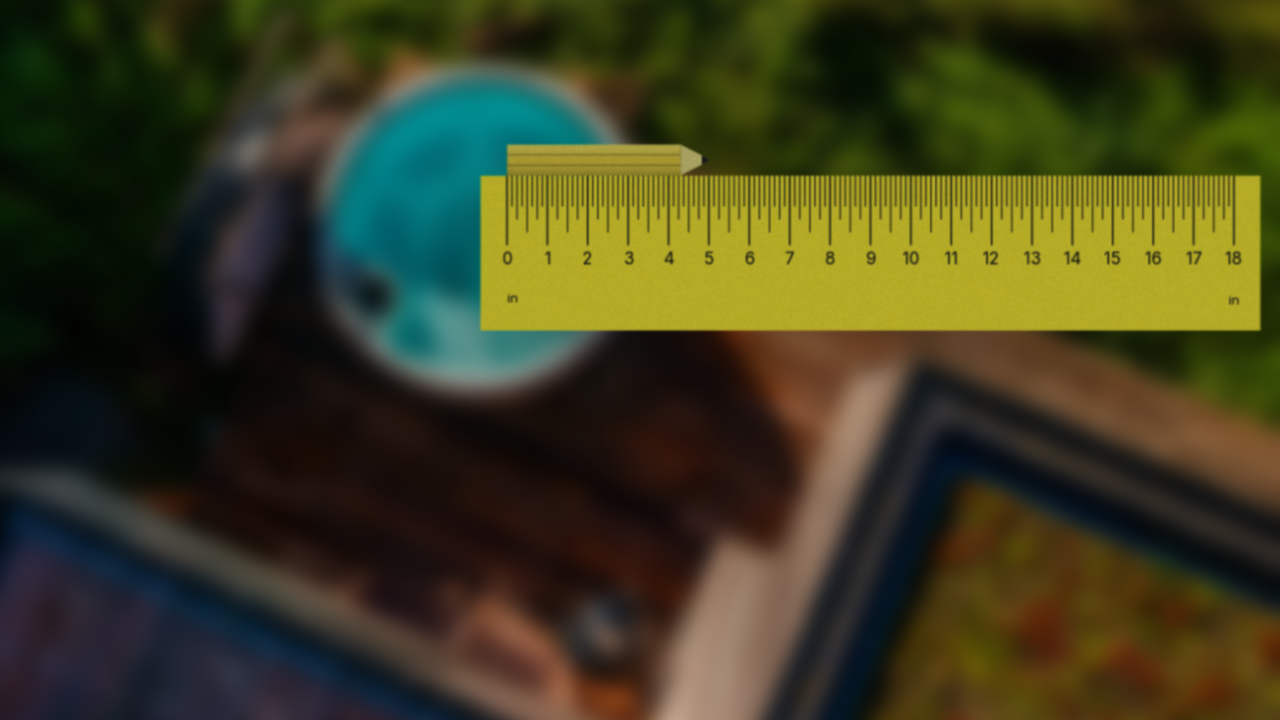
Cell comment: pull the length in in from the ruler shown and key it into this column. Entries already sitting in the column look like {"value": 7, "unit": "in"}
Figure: {"value": 5, "unit": "in"}
